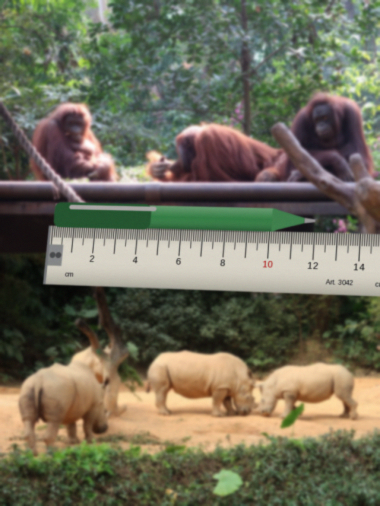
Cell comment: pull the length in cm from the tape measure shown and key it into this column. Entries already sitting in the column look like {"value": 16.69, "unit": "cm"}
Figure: {"value": 12, "unit": "cm"}
